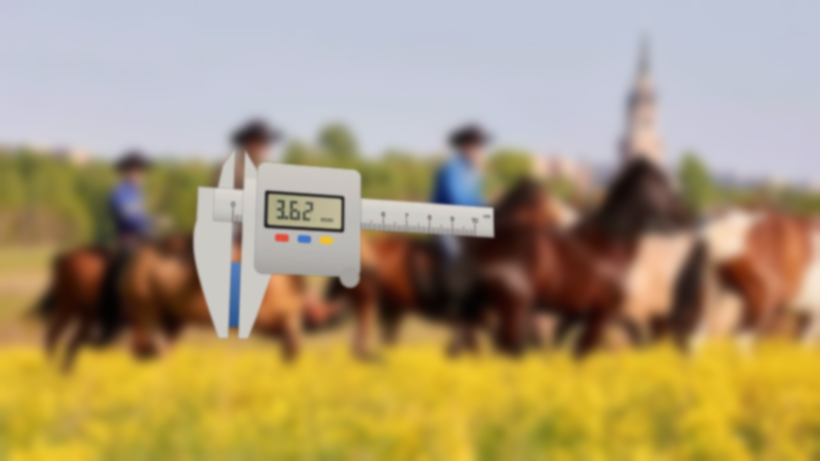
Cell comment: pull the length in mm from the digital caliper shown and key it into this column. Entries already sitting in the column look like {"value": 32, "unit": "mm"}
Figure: {"value": 3.62, "unit": "mm"}
